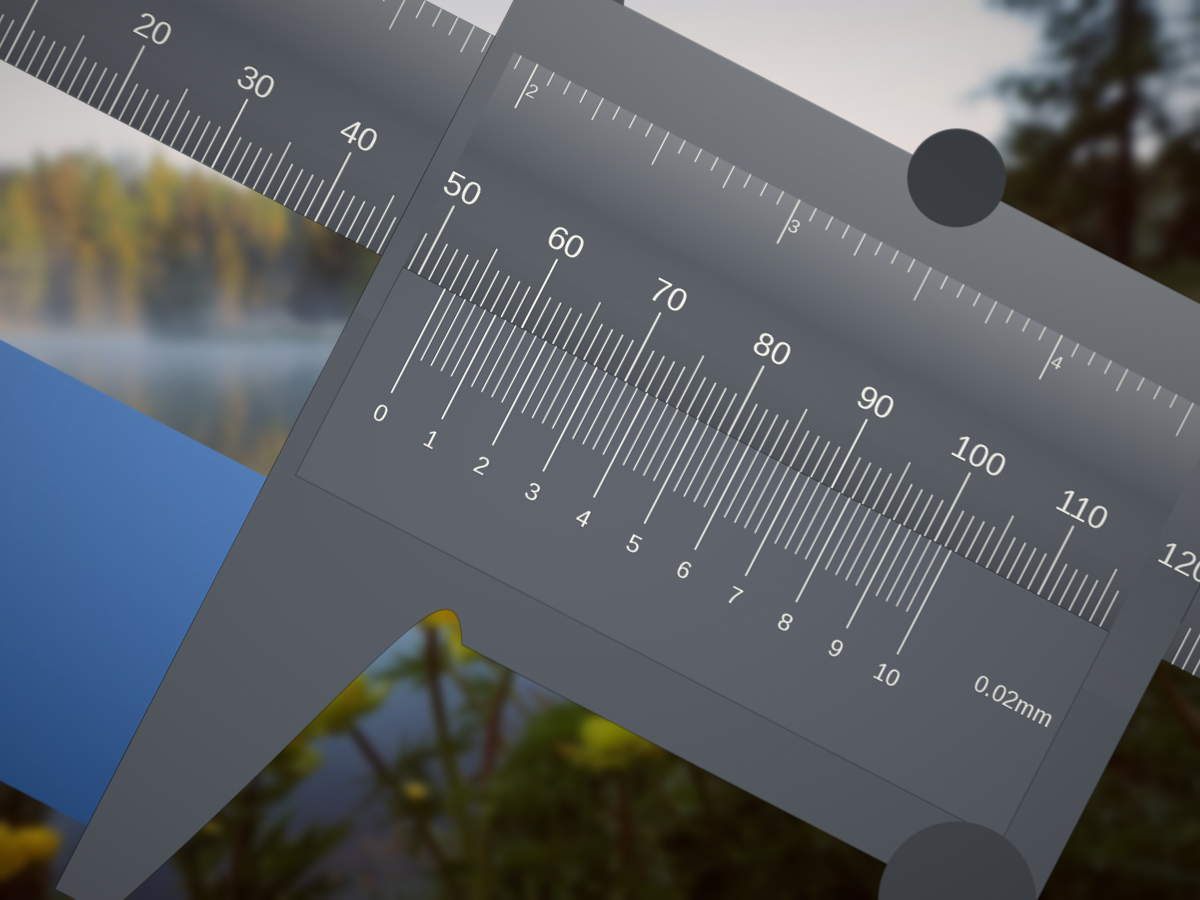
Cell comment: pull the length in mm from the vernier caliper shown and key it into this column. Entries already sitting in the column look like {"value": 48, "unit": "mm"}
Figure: {"value": 52.6, "unit": "mm"}
